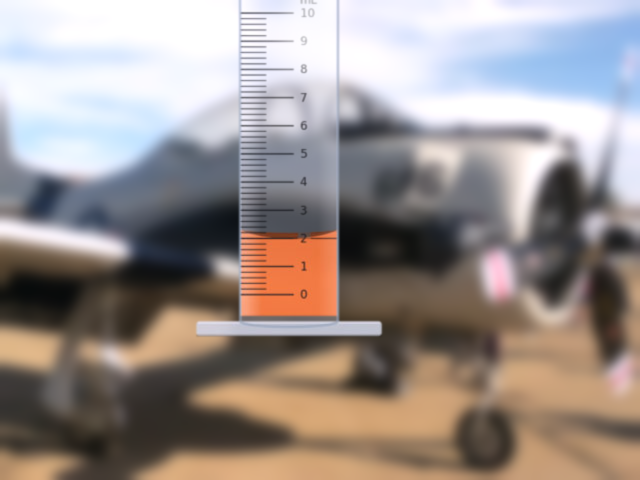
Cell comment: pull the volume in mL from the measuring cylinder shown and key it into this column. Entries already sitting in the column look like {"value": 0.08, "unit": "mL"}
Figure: {"value": 2, "unit": "mL"}
